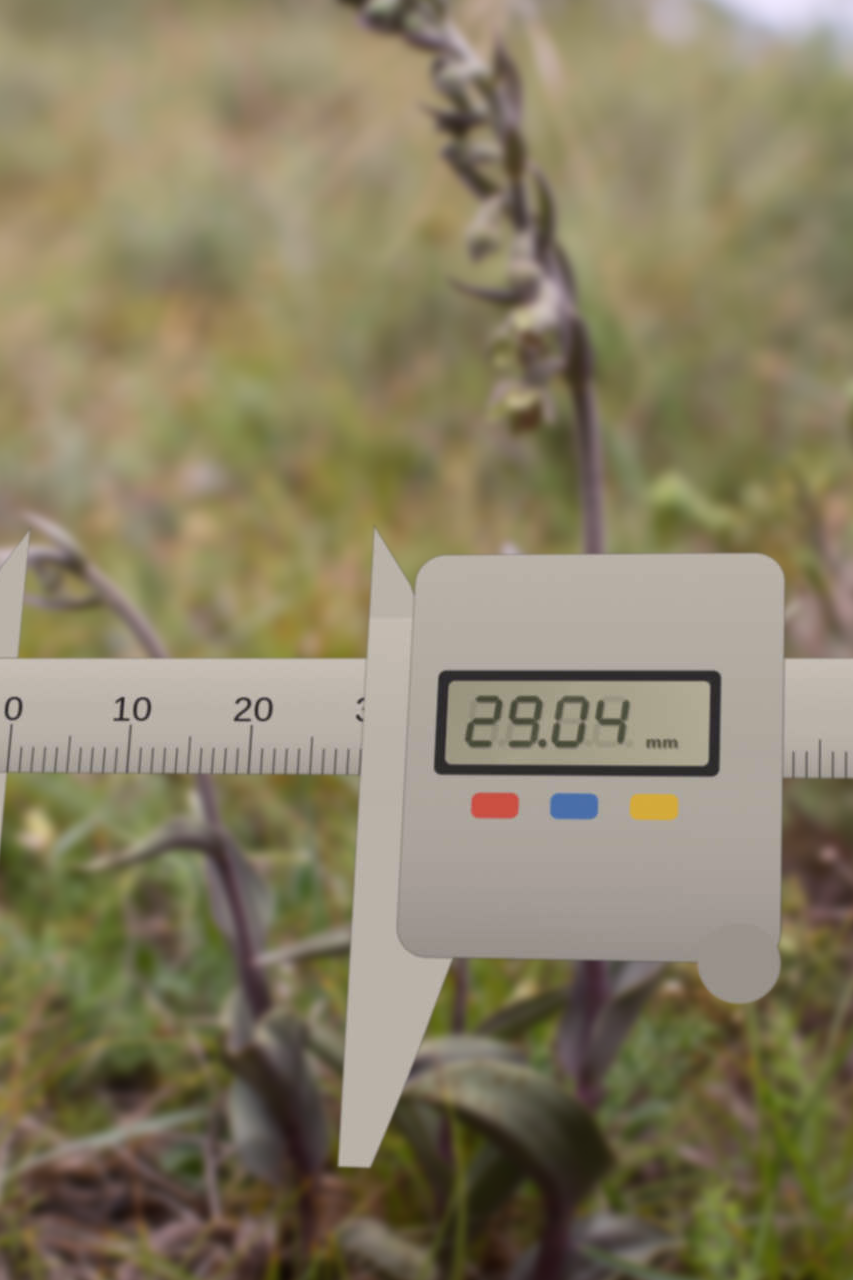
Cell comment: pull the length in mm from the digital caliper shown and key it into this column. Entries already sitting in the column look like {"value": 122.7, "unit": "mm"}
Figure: {"value": 29.04, "unit": "mm"}
